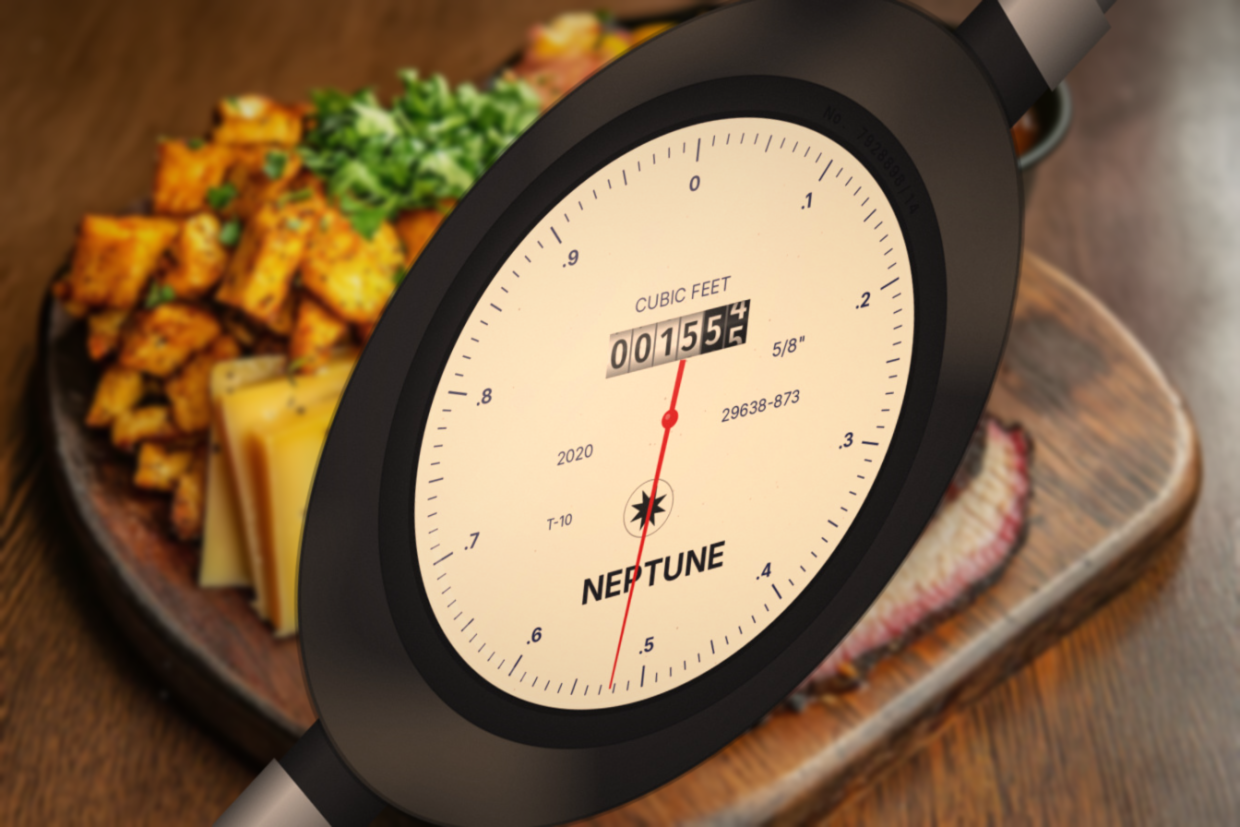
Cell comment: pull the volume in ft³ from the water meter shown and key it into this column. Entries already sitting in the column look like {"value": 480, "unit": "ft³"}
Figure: {"value": 1554.52, "unit": "ft³"}
